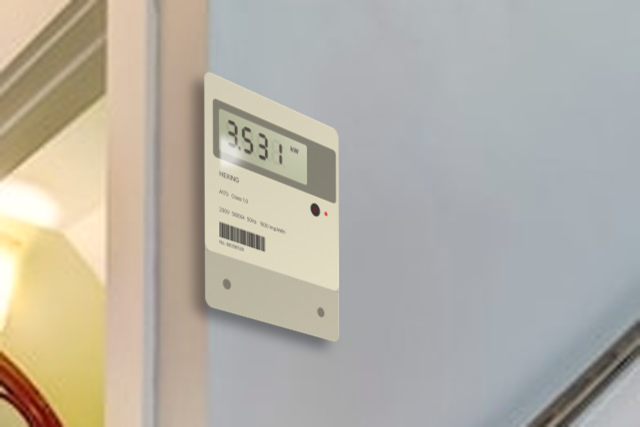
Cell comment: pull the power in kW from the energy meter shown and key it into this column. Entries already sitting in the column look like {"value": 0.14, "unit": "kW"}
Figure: {"value": 3.531, "unit": "kW"}
